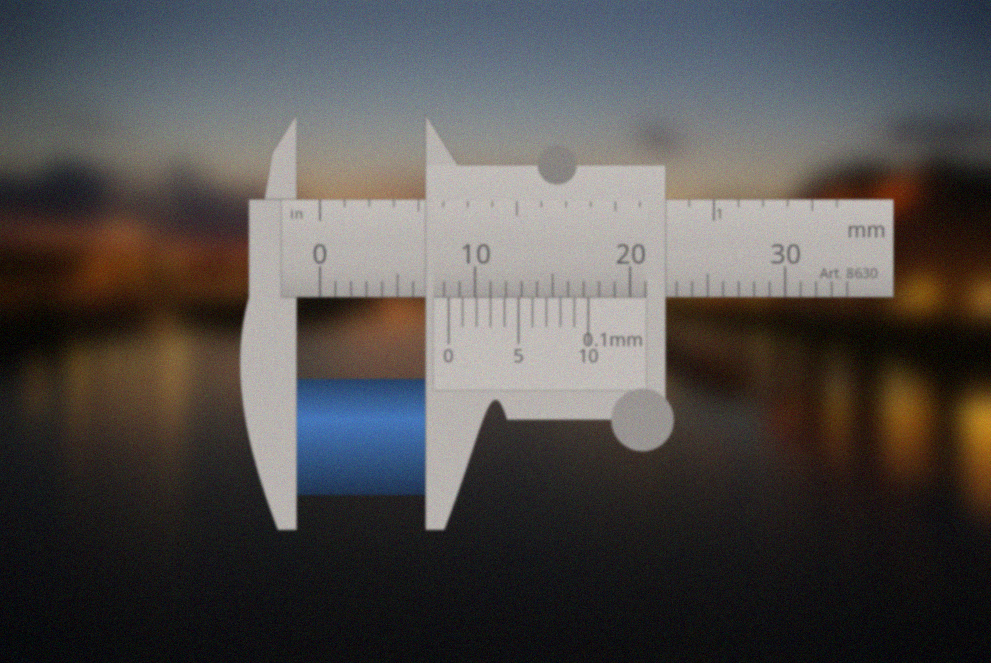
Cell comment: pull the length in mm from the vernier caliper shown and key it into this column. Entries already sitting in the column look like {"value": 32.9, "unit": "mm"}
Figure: {"value": 8.3, "unit": "mm"}
